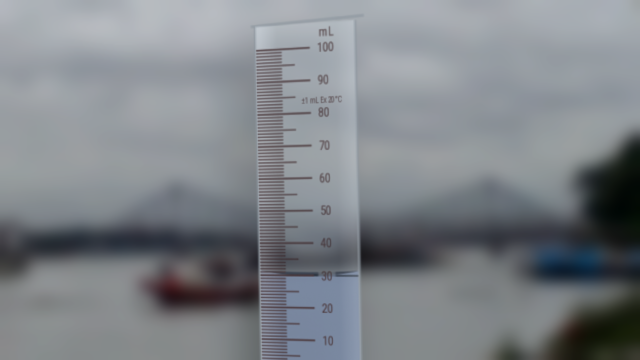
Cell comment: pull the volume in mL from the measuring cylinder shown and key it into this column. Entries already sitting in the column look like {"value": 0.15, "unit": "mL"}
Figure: {"value": 30, "unit": "mL"}
